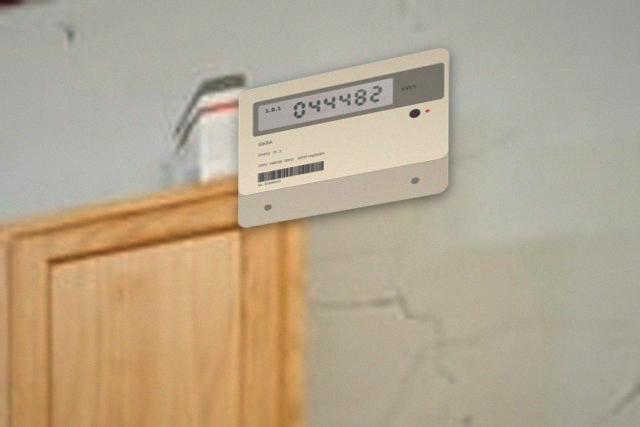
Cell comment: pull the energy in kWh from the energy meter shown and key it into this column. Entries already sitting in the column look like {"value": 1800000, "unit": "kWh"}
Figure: {"value": 44482, "unit": "kWh"}
